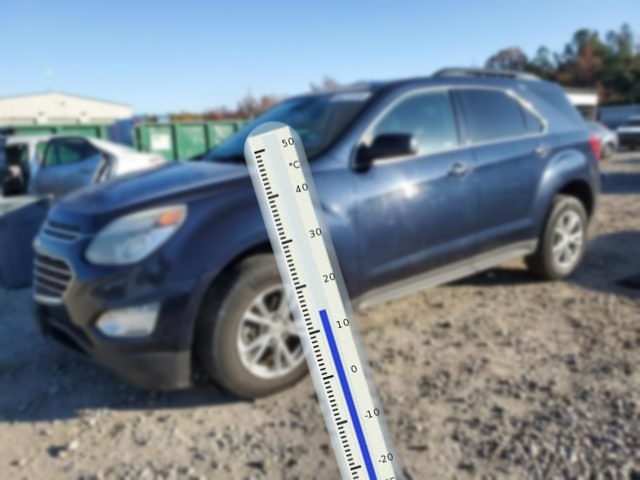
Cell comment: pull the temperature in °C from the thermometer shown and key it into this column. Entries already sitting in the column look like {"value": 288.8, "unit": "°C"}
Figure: {"value": 14, "unit": "°C"}
